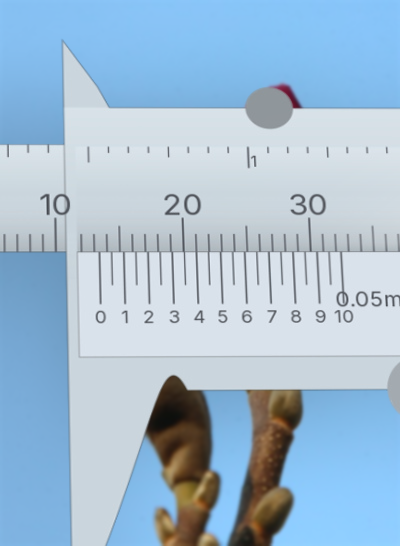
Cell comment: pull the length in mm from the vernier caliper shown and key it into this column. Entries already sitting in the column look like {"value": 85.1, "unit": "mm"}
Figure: {"value": 13.4, "unit": "mm"}
